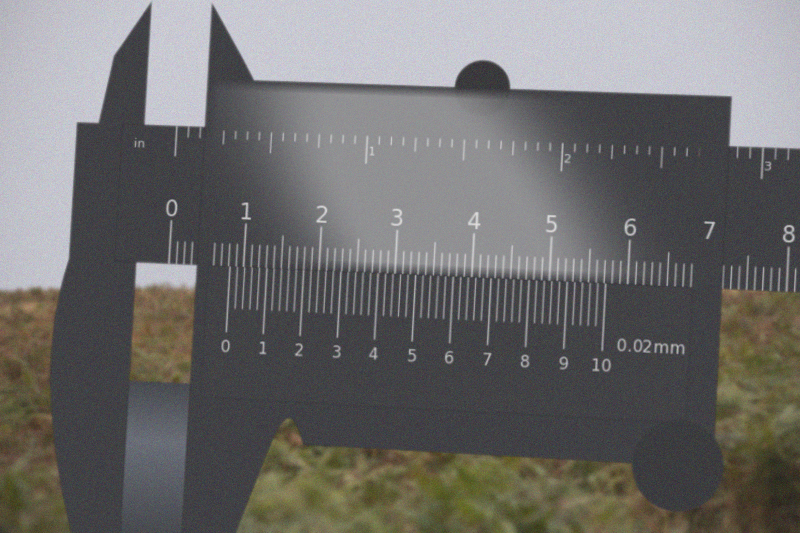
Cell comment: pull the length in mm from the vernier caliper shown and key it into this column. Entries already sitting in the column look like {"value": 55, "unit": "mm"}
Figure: {"value": 8.2, "unit": "mm"}
